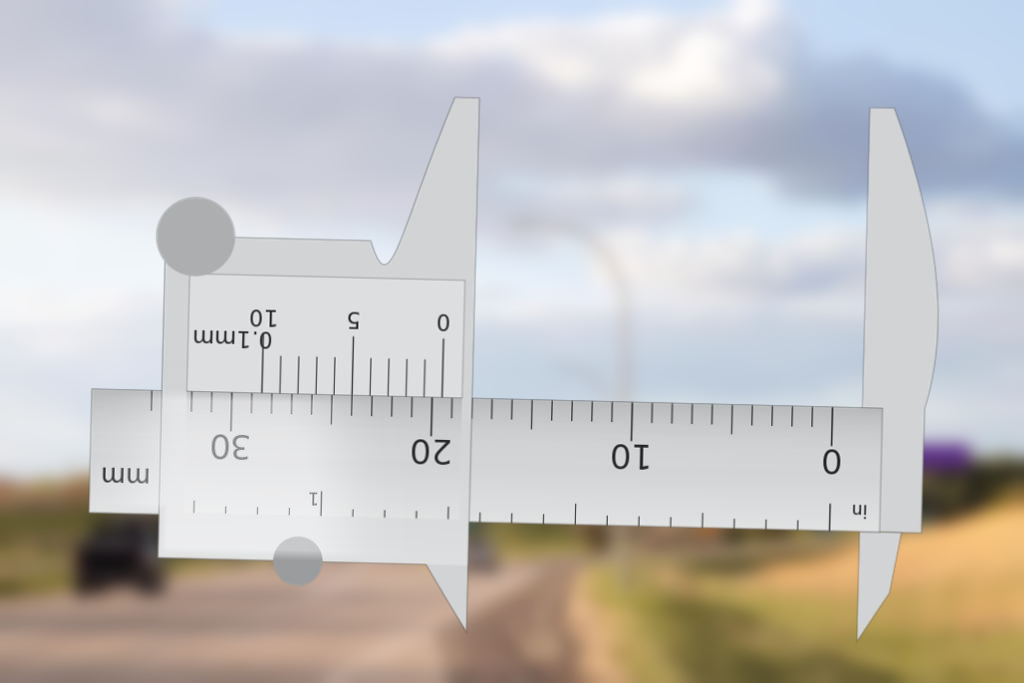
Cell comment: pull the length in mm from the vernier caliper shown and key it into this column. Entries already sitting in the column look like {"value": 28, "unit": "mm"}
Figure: {"value": 19.5, "unit": "mm"}
